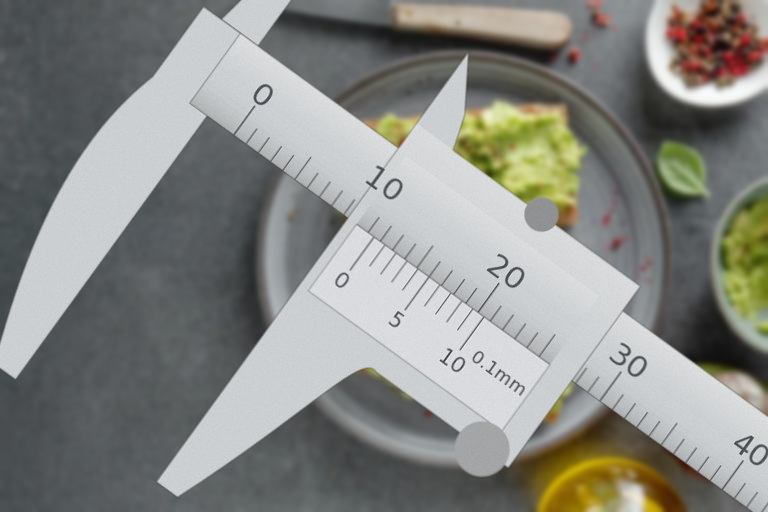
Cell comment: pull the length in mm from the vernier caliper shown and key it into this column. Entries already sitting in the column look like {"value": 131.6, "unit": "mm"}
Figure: {"value": 11.5, "unit": "mm"}
